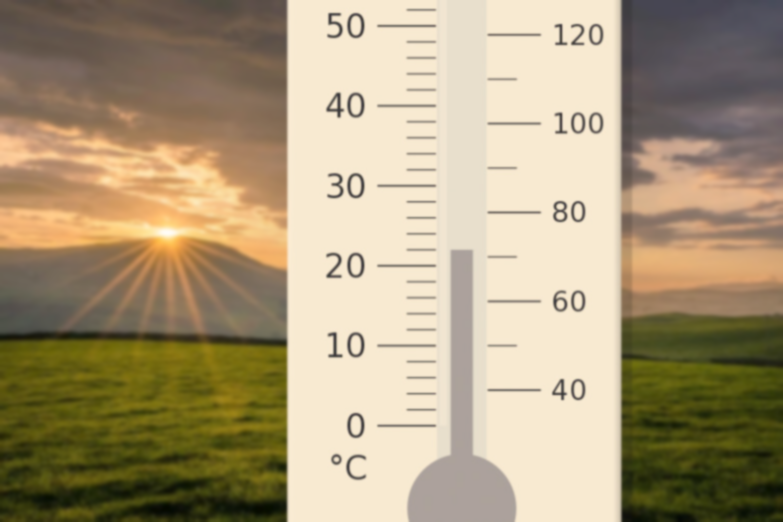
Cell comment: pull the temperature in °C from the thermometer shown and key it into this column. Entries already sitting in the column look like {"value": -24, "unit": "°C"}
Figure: {"value": 22, "unit": "°C"}
